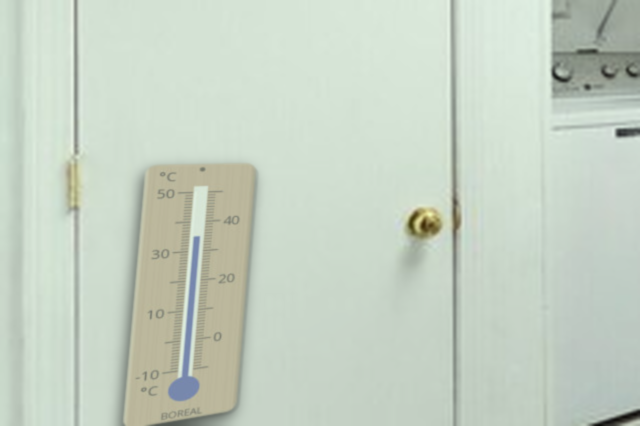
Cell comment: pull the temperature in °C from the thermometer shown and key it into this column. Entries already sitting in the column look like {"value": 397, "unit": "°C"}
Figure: {"value": 35, "unit": "°C"}
